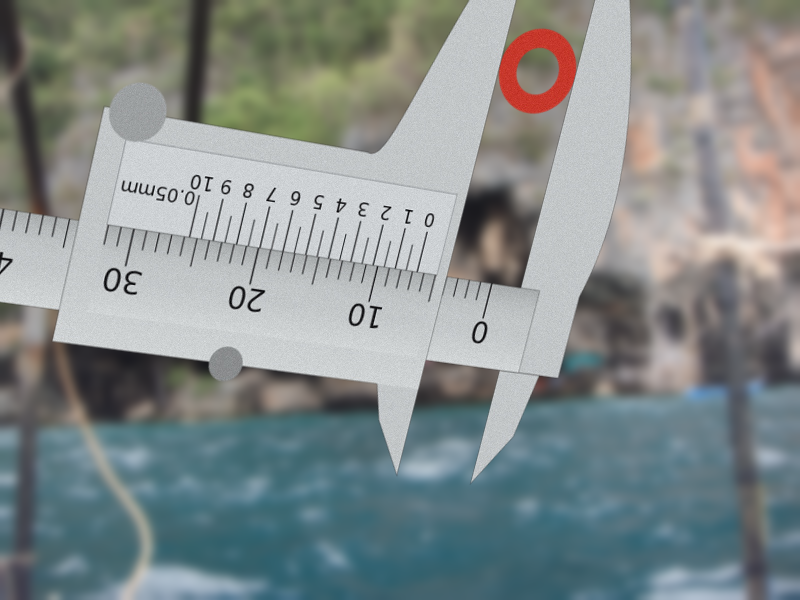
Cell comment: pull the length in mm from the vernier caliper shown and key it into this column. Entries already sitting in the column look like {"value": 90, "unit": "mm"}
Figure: {"value": 6.6, "unit": "mm"}
